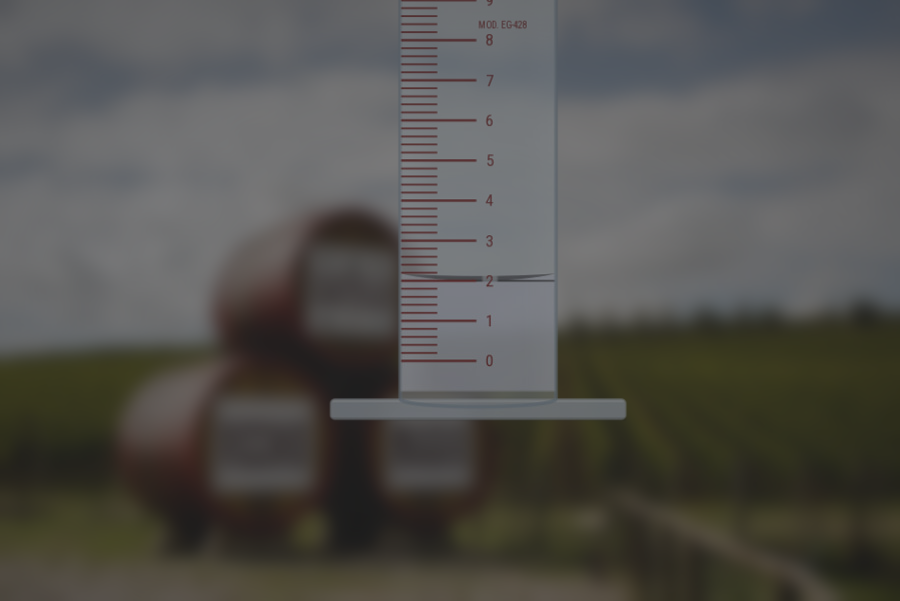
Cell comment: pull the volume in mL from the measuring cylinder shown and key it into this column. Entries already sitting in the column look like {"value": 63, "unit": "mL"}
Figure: {"value": 2, "unit": "mL"}
